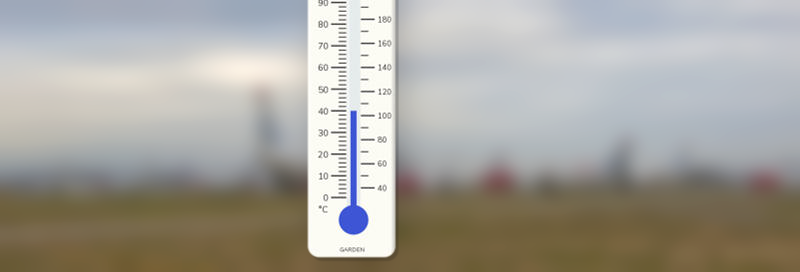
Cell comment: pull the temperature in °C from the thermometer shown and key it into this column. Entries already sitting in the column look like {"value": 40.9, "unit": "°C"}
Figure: {"value": 40, "unit": "°C"}
